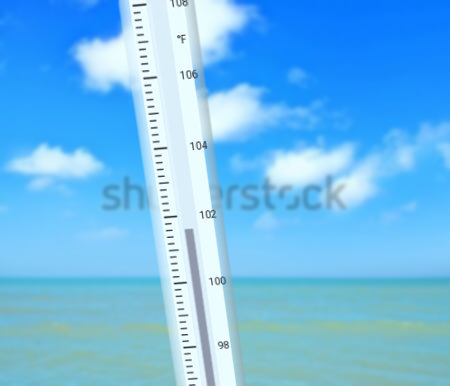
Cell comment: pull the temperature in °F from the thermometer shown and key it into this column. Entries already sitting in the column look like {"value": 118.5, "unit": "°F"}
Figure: {"value": 101.6, "unit": "°F"}
